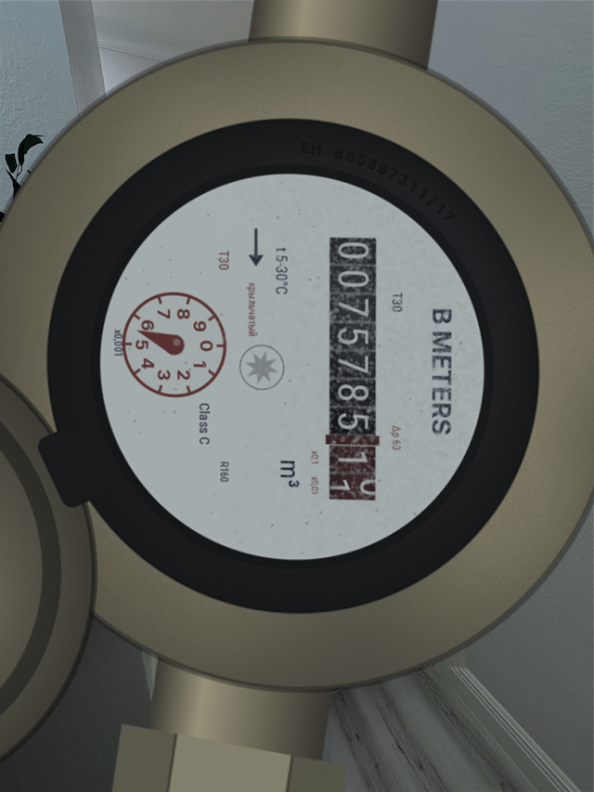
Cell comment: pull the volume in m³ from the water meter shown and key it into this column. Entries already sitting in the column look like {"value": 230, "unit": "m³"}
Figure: {"value": 75785.105, "unit": "m³"}
